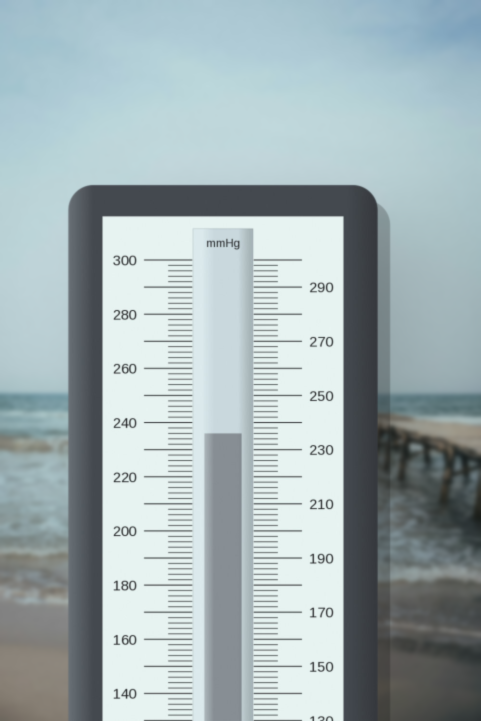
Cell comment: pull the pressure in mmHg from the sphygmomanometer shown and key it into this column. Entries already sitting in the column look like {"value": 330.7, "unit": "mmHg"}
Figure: {"value": 236, "unit": "mmHg"}
